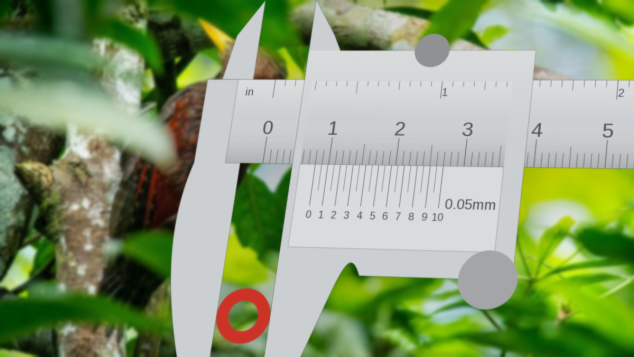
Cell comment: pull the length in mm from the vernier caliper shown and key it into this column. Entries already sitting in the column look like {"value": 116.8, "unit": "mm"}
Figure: {"value": 8.0, "unit": "mm"}
